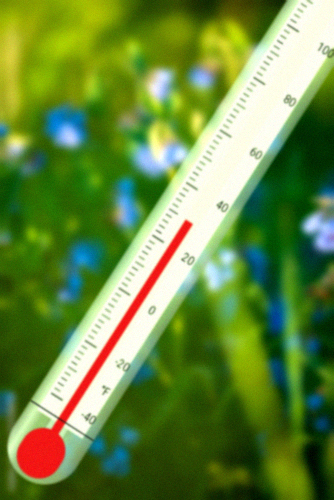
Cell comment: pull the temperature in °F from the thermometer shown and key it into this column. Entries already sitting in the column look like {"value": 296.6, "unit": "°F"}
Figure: {"value": 30, "unit": "°F"}
